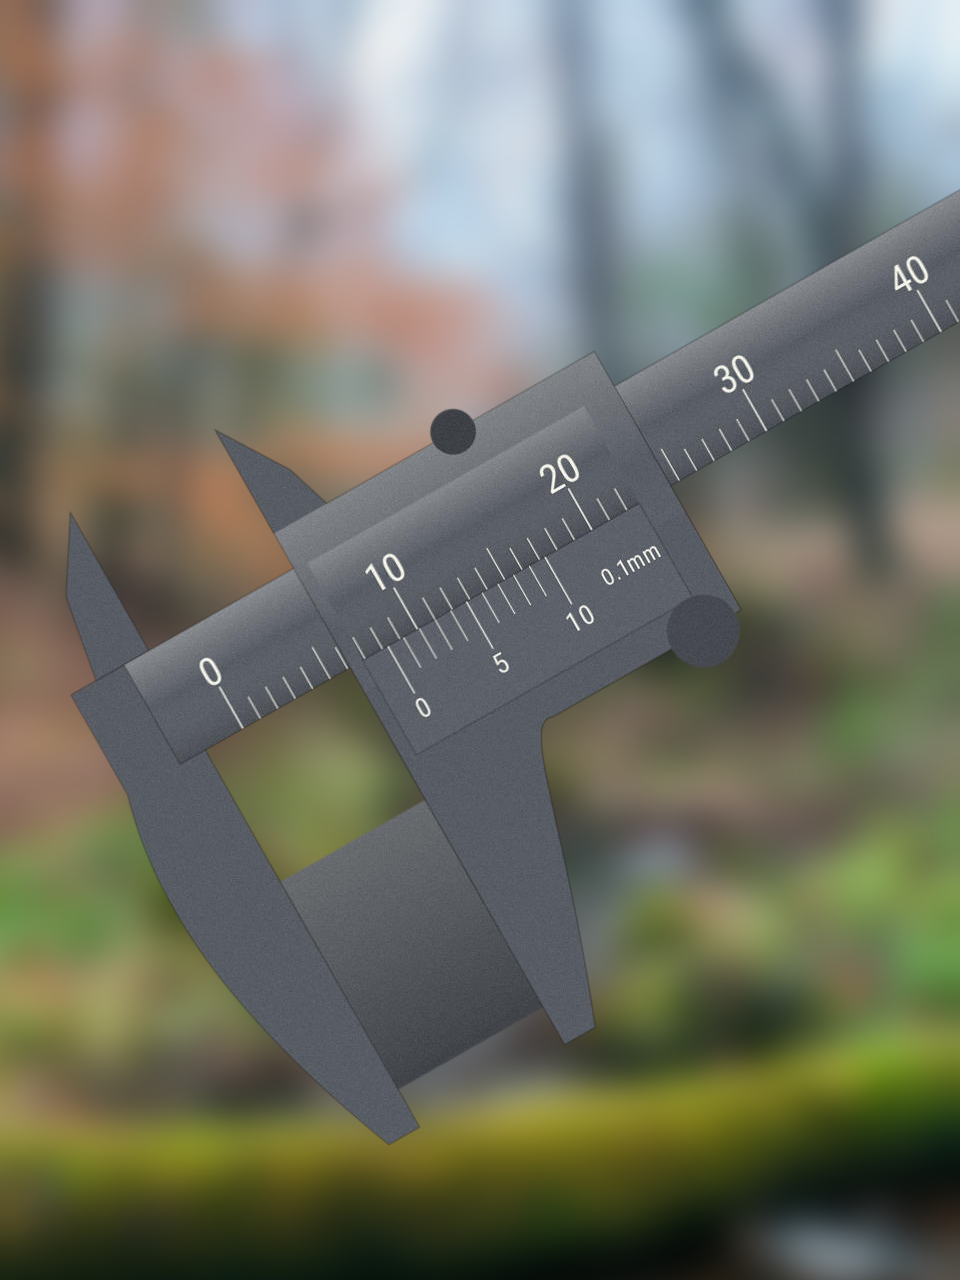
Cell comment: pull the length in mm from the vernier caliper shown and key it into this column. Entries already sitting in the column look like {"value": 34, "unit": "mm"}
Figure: {"value": 8.3, "unit": "mm"}
